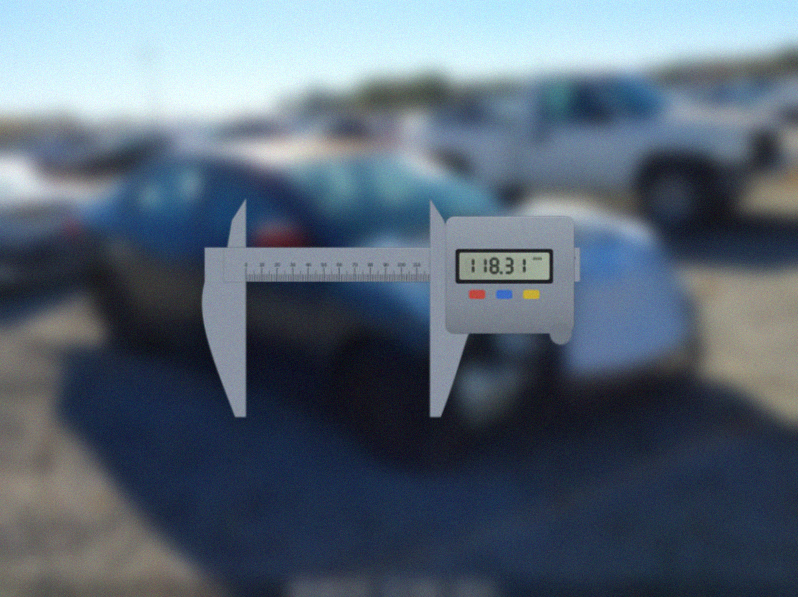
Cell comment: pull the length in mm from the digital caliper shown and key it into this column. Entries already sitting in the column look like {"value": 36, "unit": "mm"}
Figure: {"value": 118.31, "unit": "mm"}
